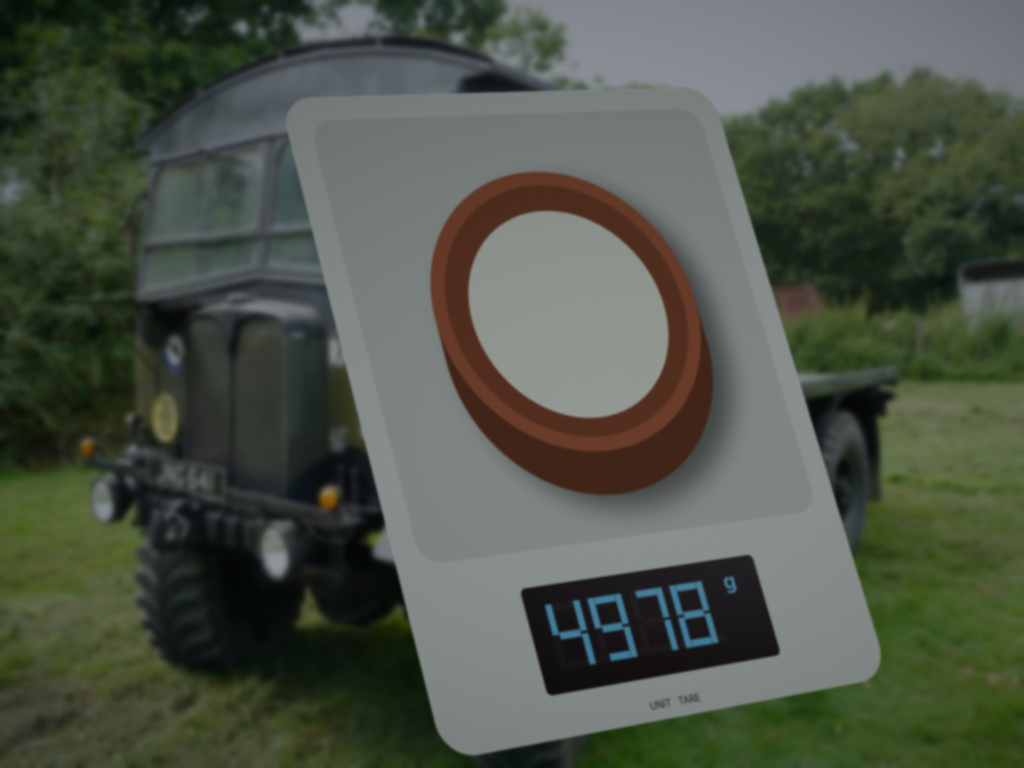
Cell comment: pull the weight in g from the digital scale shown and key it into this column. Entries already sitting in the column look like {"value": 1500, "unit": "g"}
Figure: {"value": 4978, "unit": "g"}
